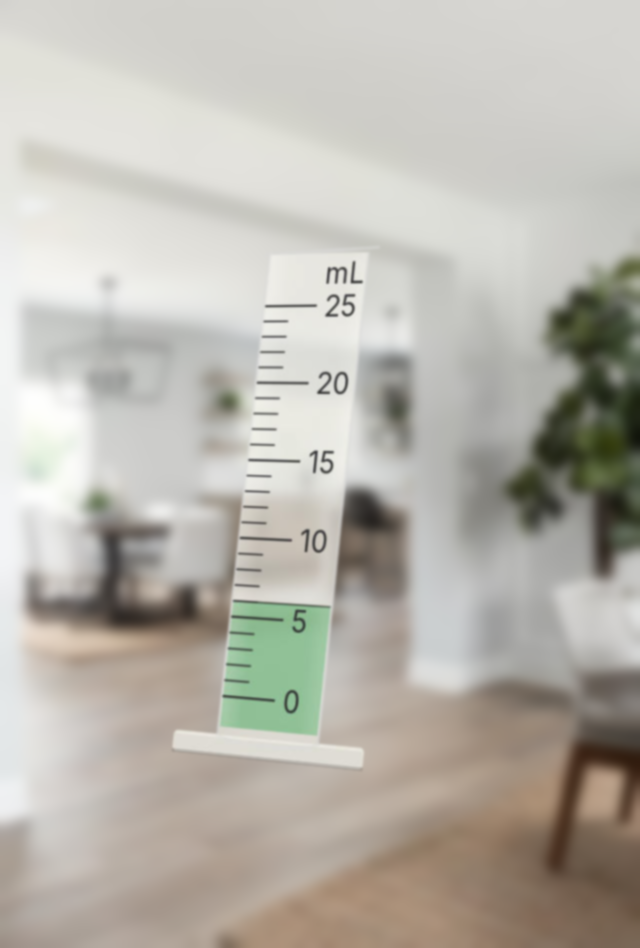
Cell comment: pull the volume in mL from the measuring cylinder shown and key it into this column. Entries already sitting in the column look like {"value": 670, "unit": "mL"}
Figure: {"value": 6, "unit": "mL"}
